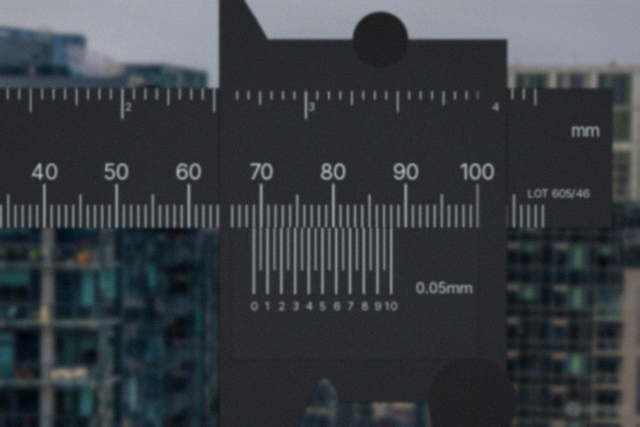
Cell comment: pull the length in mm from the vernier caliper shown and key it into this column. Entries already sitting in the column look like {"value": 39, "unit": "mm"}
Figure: {"value": 69.0, "unit": "mm"}
